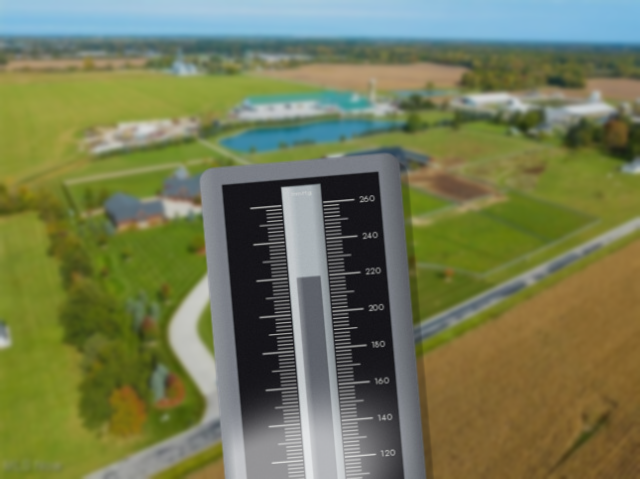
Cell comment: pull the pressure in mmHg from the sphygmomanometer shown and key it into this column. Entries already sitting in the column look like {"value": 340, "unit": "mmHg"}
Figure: {"value": 220, "unit": "mmHg"}
